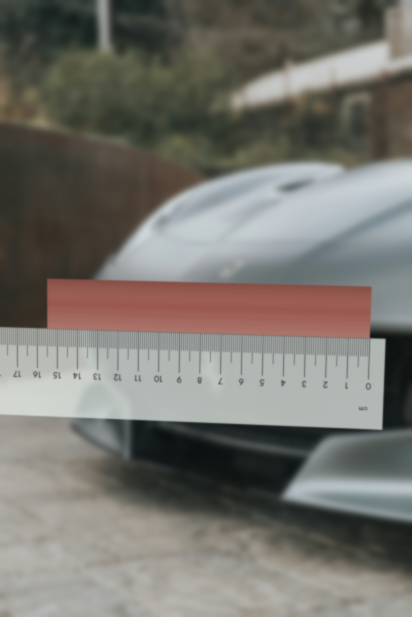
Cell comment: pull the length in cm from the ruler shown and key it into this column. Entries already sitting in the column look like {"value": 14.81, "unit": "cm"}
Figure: {"value": 15.5, "unit": "cm"}
